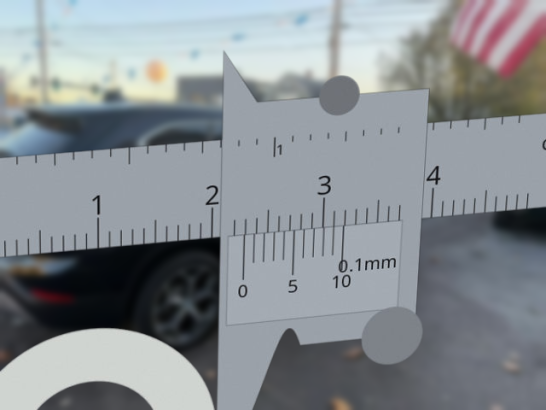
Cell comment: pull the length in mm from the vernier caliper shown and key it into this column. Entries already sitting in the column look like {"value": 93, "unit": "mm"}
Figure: {"value": 22.9, "unit": "mm"}
